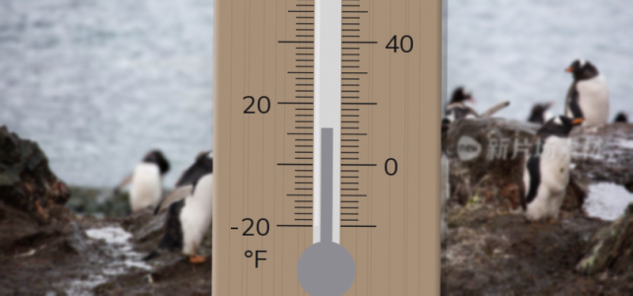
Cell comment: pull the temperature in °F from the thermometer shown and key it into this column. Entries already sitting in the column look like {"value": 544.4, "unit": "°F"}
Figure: {"value": 12, "unit": "°F"}
